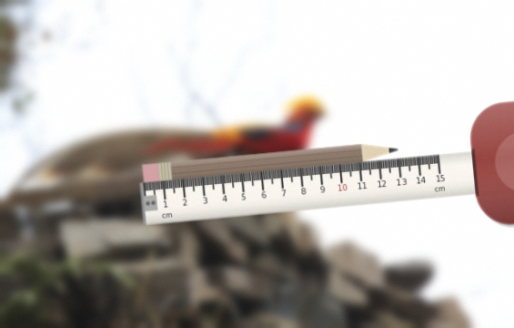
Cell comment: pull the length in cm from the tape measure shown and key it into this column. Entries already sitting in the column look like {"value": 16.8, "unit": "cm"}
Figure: {"value": 13, "unit": "cm"}
